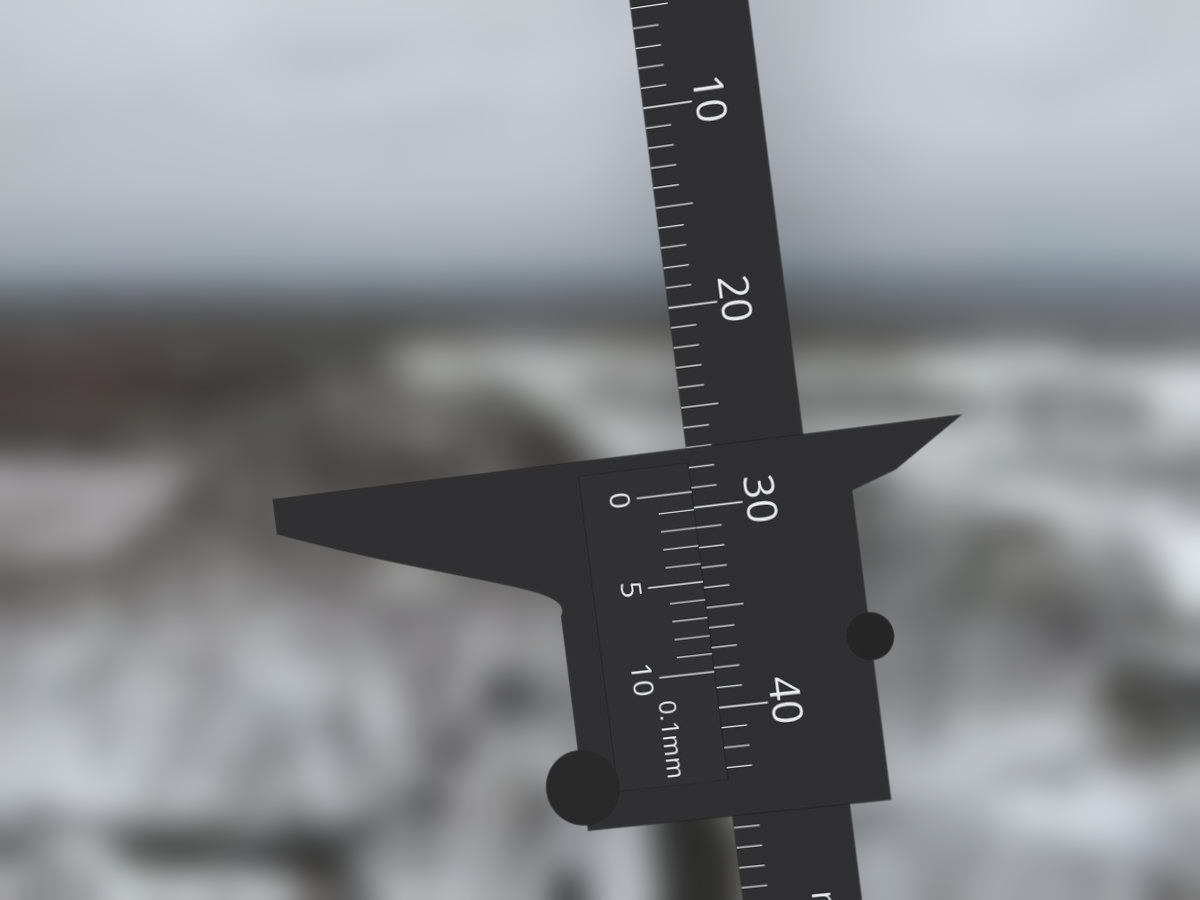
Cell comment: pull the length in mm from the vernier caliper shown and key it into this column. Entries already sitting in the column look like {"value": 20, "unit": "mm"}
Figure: {"value": 29.2, "unit": "mm"}
